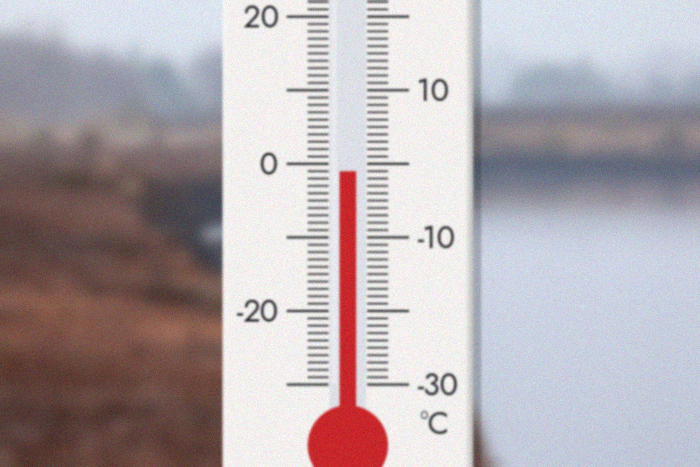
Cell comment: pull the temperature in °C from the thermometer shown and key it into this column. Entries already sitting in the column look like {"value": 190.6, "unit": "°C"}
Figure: {"value": -1, "unit": "°C"}
